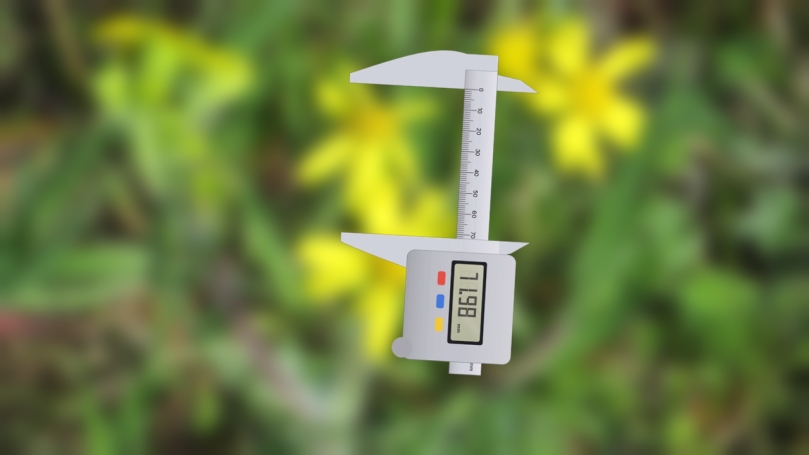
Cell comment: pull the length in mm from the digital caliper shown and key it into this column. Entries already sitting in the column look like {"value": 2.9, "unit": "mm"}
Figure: {"value": 71.98, "unit": "mm"}
